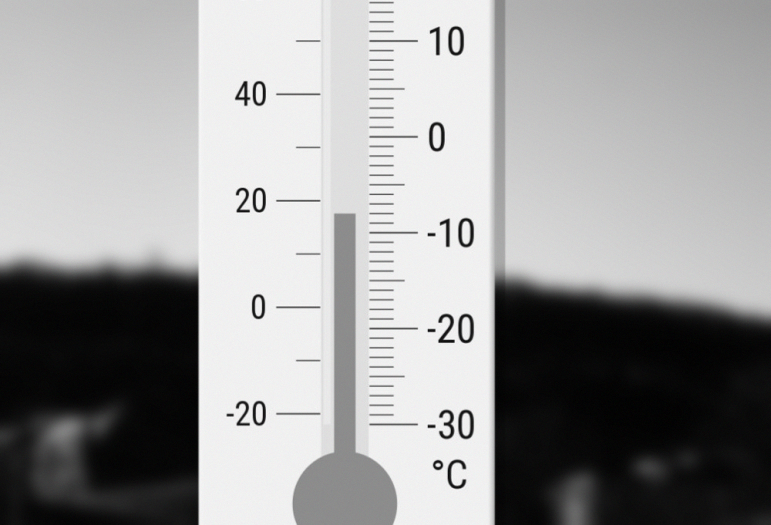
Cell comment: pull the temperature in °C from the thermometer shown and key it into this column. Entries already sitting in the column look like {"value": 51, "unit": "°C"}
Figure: {"value": -8, "unit": "°C"}
